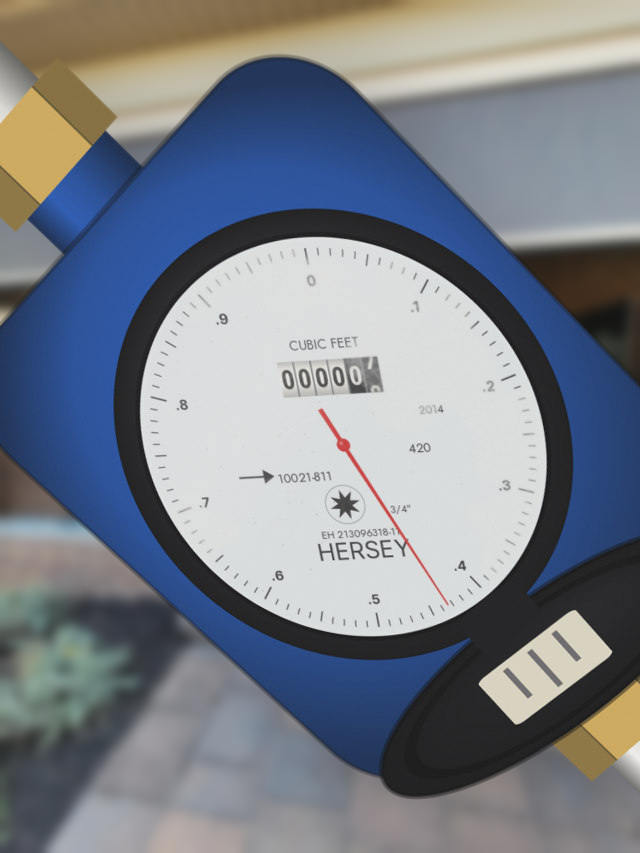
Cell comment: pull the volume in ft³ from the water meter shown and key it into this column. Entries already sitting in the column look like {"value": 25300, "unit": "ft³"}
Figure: {"value": 7.43, "unit": "ft³"}
